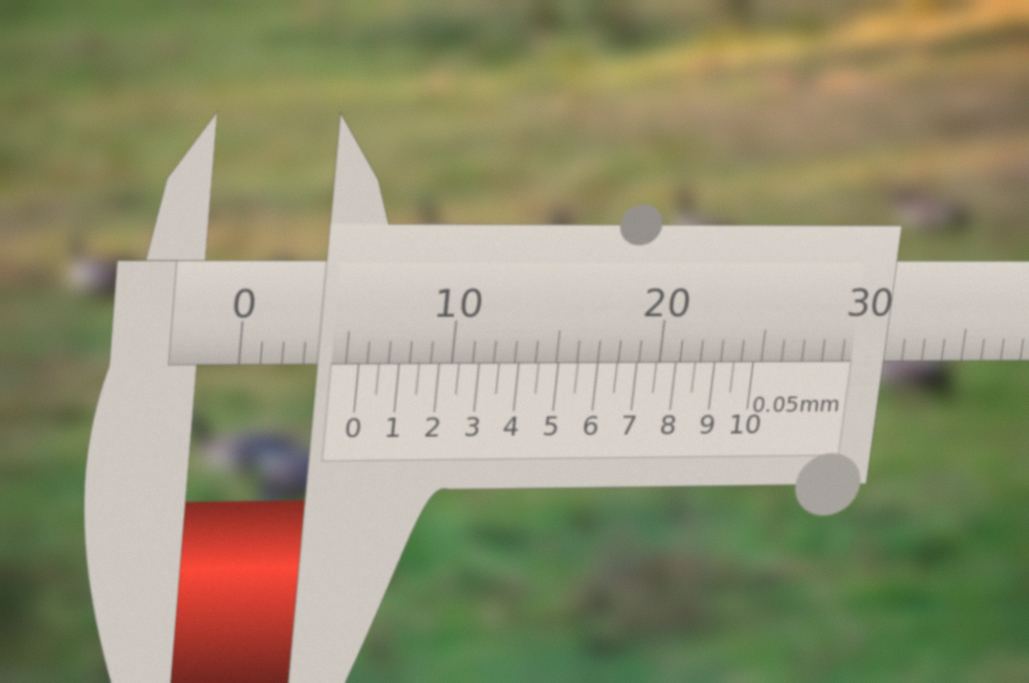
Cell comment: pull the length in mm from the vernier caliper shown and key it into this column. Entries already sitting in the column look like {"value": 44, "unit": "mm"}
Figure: {"value": 5.6, "unit": "mm"}
